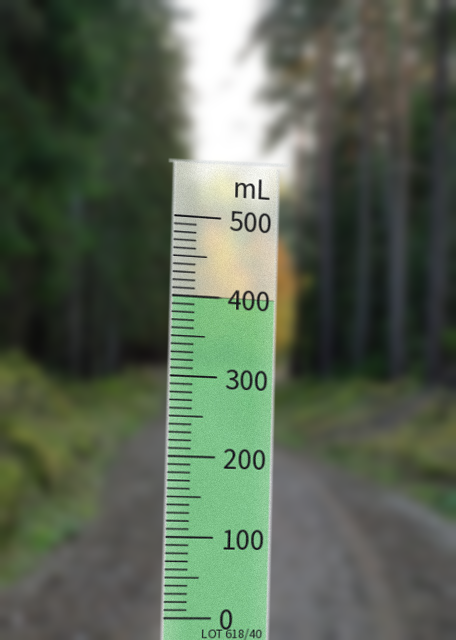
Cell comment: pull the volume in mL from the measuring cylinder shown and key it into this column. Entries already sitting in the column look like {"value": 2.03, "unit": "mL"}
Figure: {"value": 400, "unit": "mL"}
